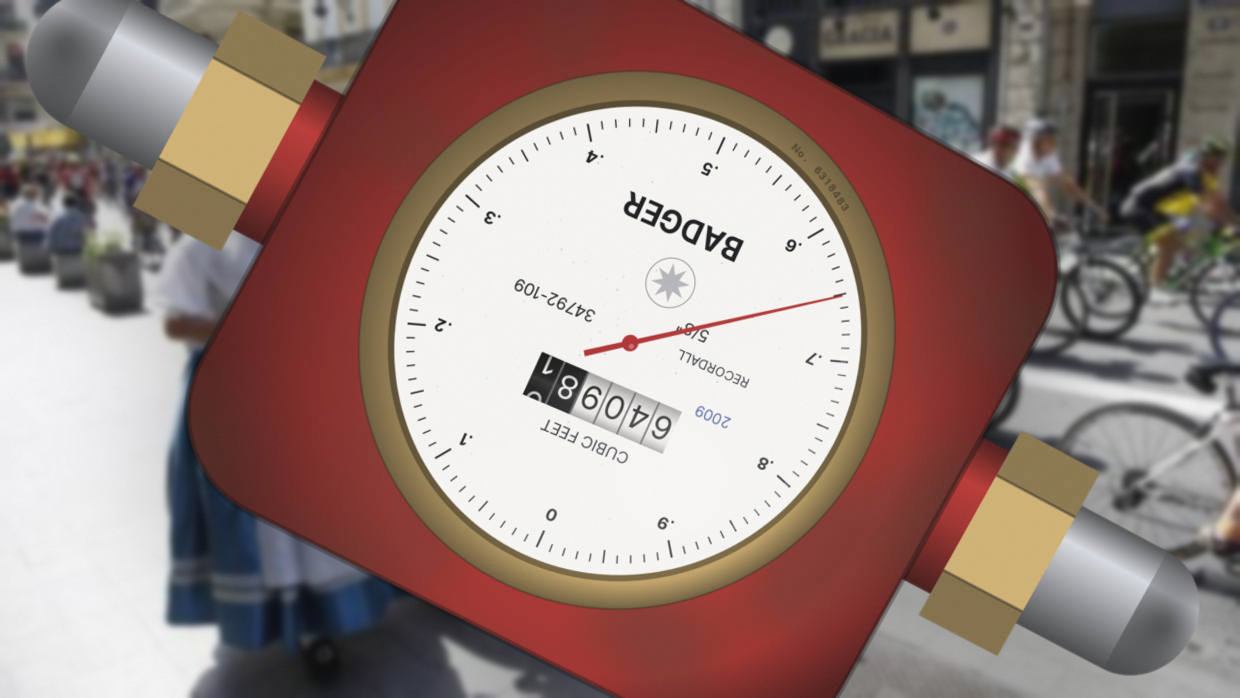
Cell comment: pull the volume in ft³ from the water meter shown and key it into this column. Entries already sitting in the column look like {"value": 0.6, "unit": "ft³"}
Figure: {"value": 640980.65, "unit": "ft³"}
